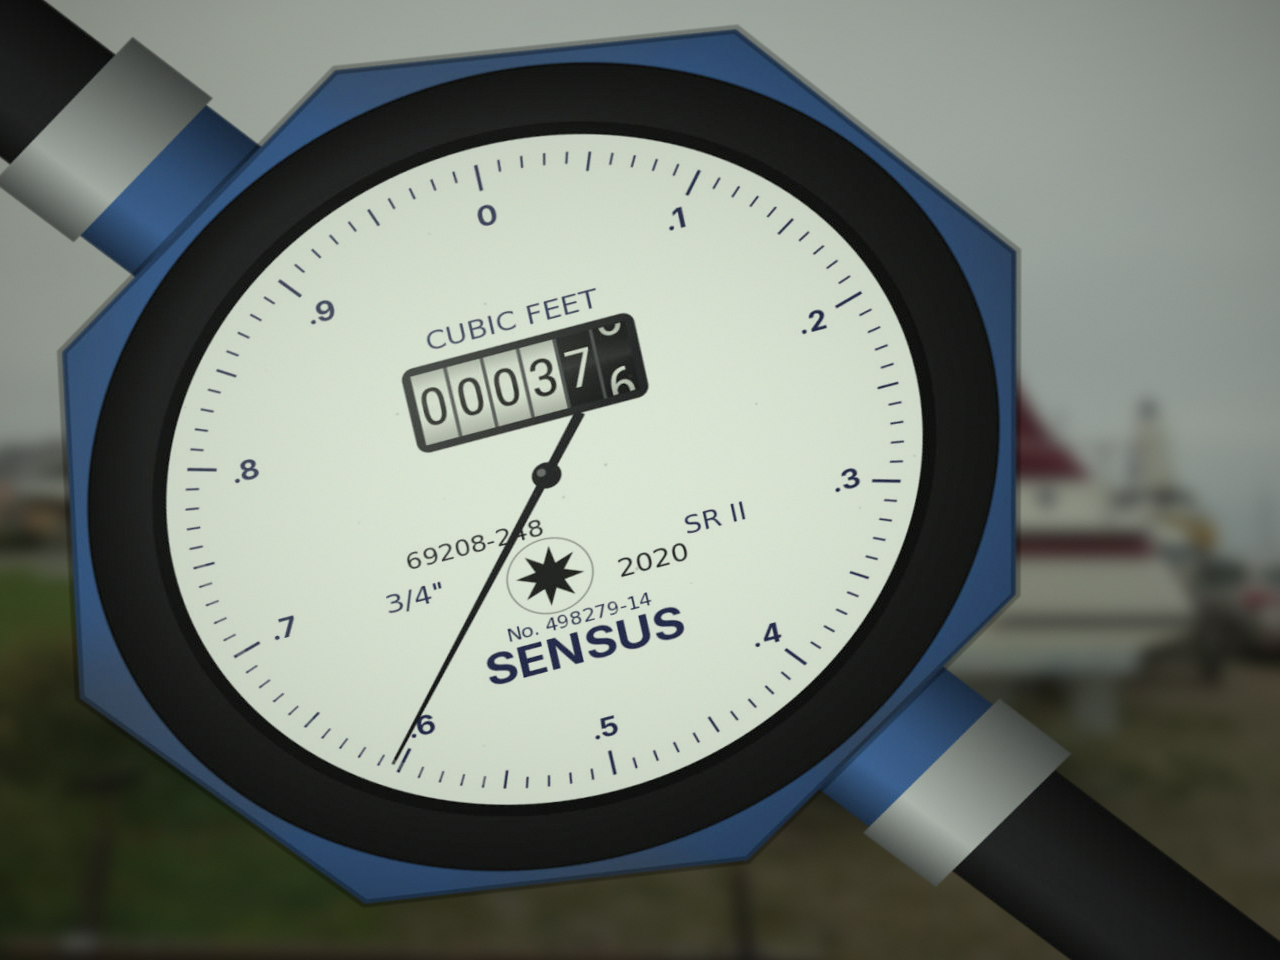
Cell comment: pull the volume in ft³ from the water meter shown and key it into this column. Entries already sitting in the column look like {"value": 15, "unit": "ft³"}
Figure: {"value": 375.60, "unit": "ft³"}
